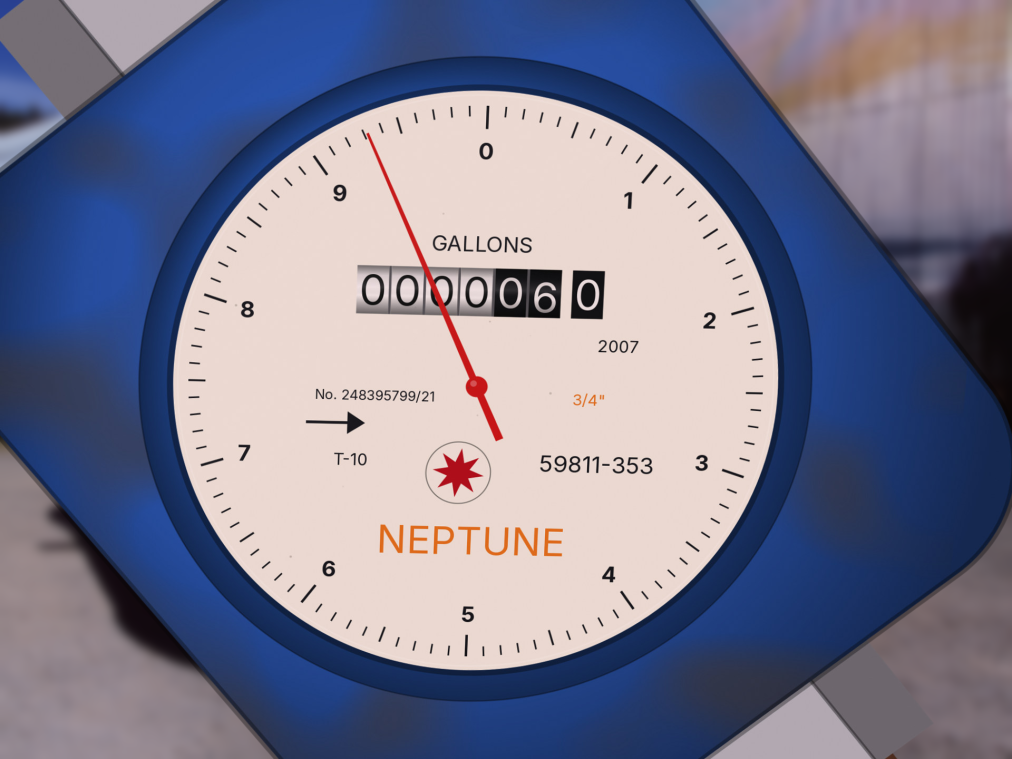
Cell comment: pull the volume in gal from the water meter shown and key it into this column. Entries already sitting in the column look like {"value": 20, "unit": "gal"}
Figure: {"value": 59.3, "unit": "gal"}
